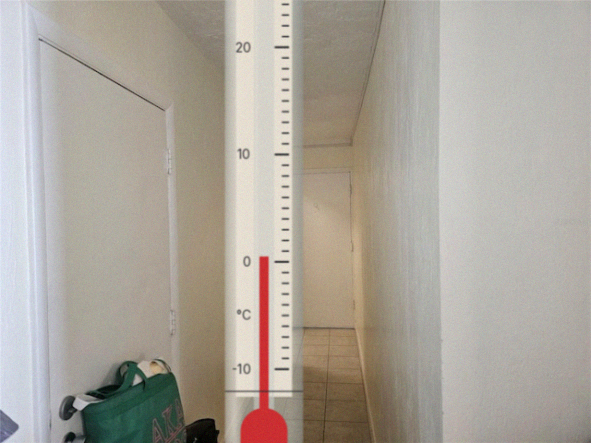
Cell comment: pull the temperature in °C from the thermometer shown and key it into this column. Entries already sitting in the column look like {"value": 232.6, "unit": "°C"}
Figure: {"value": 0.5, "unit": "°C"}
